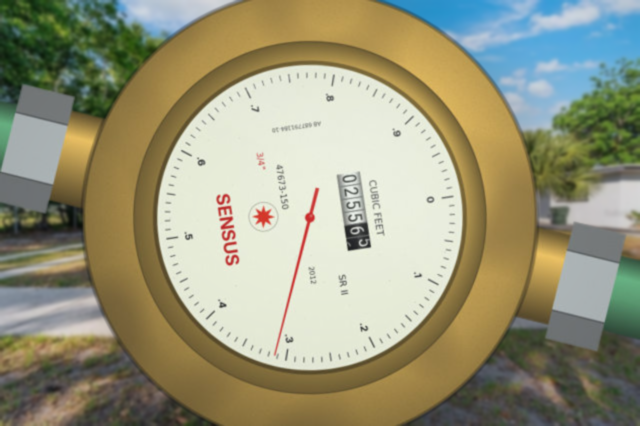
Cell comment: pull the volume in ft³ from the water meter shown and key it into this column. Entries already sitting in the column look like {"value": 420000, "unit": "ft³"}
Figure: {"value": 25565.31, "unit": "ft³"}
